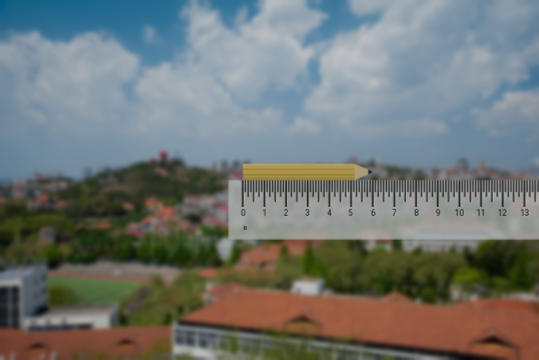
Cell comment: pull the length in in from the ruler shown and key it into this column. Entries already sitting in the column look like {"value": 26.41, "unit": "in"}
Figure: {"value": 6, "unit": "in"}
